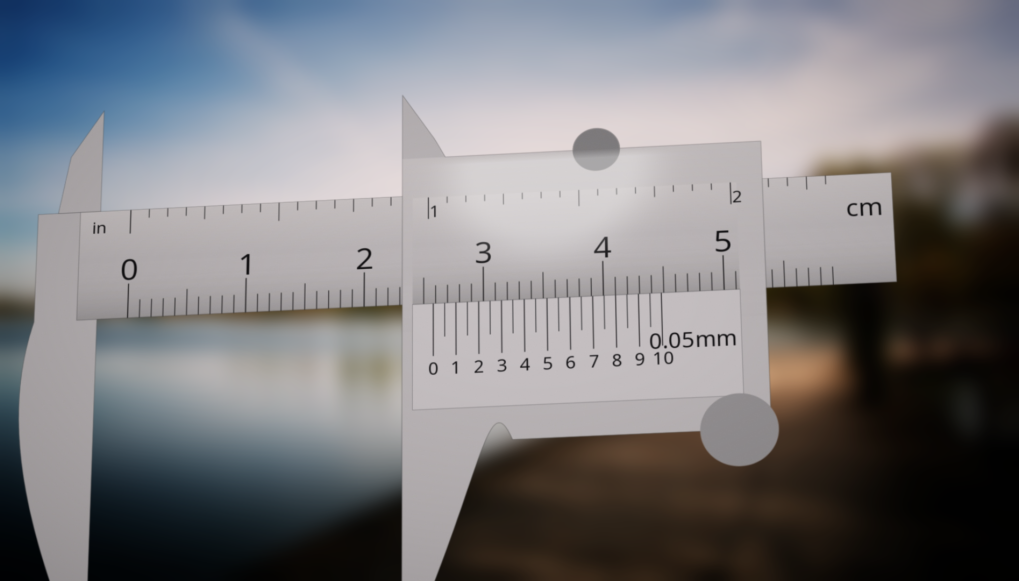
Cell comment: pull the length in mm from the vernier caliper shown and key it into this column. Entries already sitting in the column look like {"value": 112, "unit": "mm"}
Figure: {"value": 25.8, "unit": "mm"}
